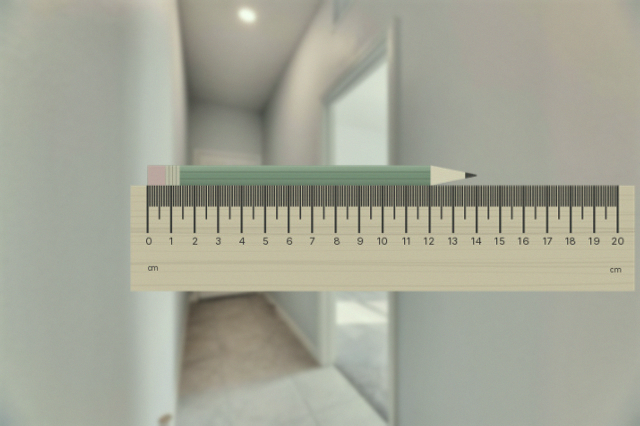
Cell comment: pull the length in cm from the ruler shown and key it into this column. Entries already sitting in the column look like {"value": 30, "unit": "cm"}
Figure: {"value": 14, "unit": "cm"}
